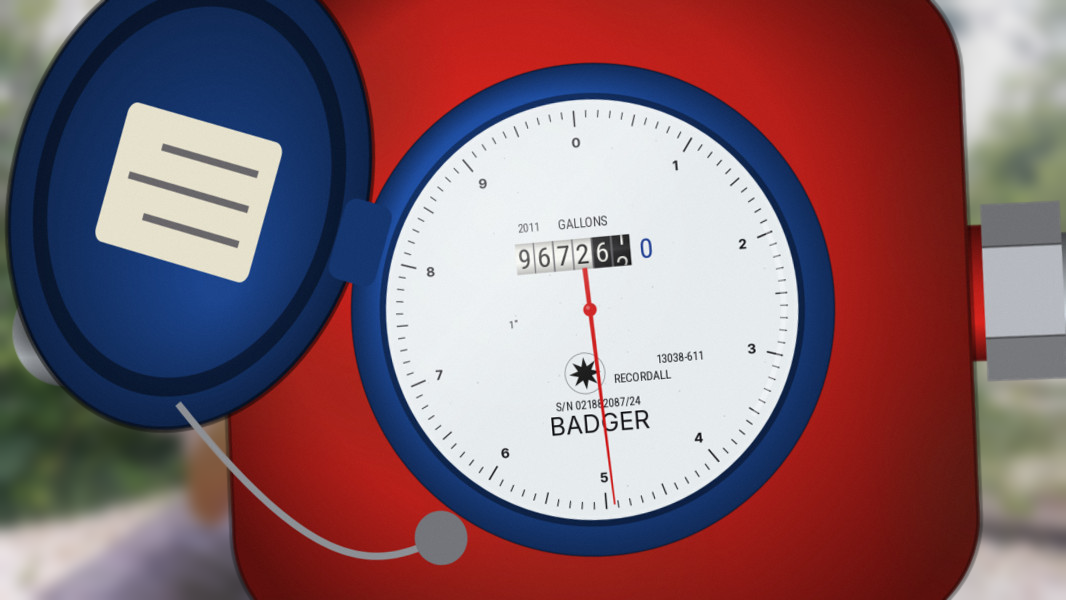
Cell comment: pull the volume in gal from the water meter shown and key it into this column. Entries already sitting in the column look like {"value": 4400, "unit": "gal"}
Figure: {"value": 9672614.9, "unit": "gal"}
